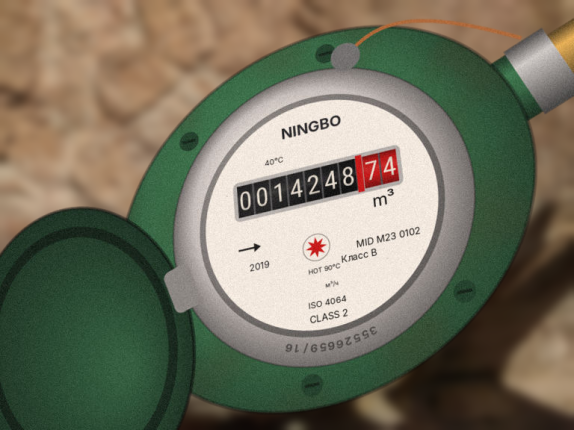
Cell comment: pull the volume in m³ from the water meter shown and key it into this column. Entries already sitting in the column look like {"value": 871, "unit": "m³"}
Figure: {"value": 14248.74, "unit": "m³"}
